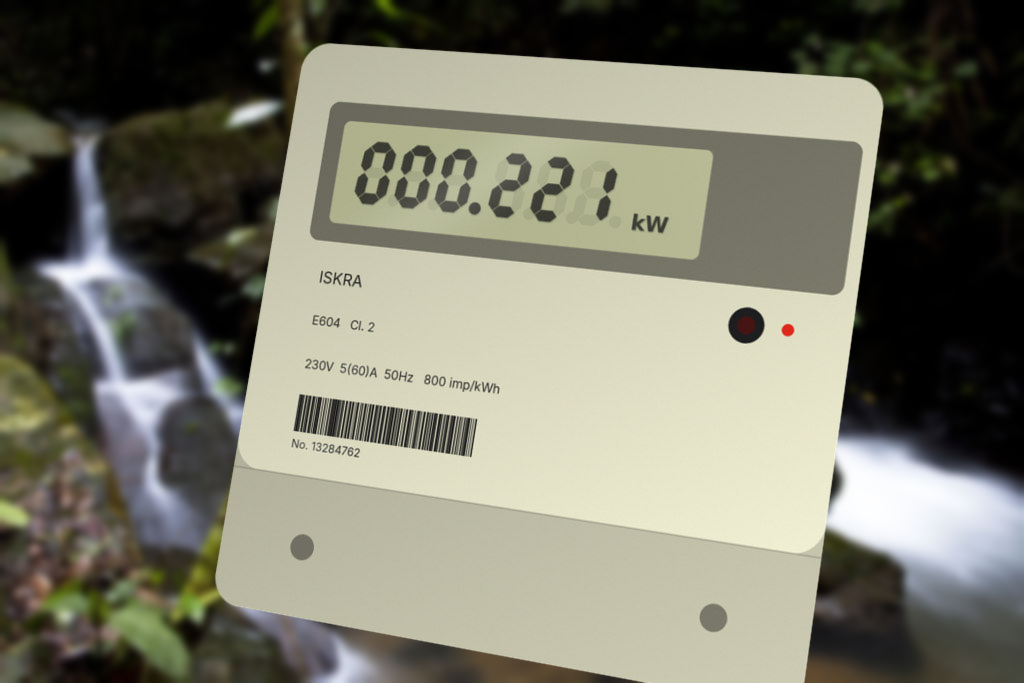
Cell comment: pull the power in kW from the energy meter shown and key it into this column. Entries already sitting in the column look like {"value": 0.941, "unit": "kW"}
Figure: {"value": 0.221, "unit": "kW"}
